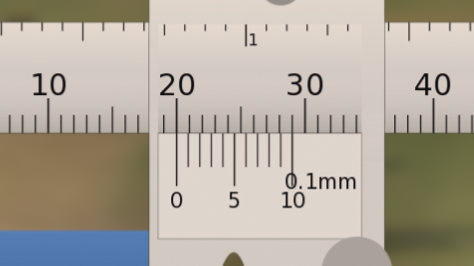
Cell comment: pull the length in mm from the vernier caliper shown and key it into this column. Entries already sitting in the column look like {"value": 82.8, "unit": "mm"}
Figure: {"value": 20.0, "unit": "mm"}
